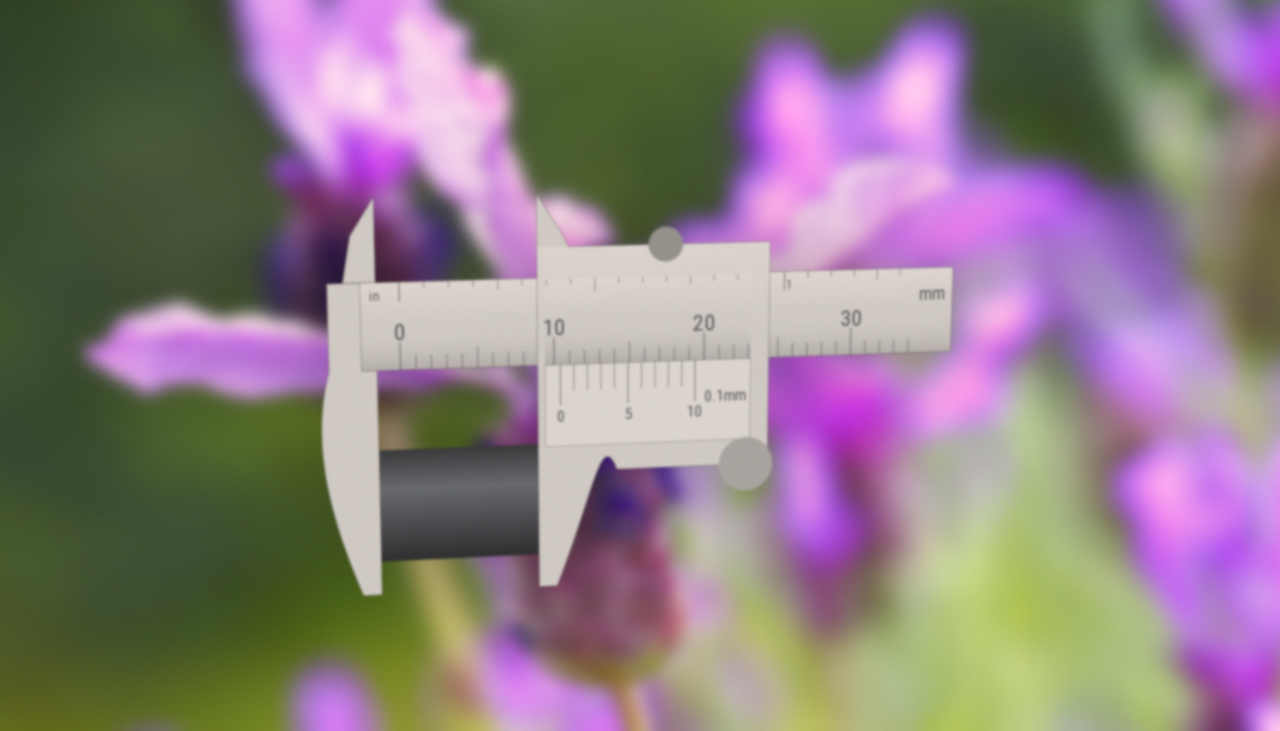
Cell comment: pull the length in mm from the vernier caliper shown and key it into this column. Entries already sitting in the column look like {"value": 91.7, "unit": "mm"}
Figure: {"value": 10.4, "unit": "mm"}
